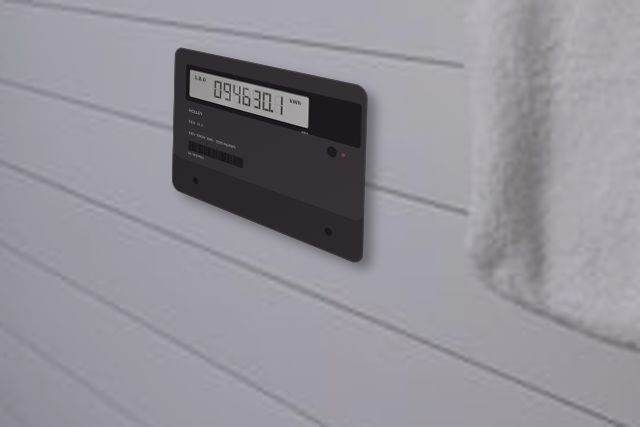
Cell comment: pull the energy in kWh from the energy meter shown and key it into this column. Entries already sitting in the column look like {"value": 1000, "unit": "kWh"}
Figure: {"value": 94630.1, "unit": "kWh"}
